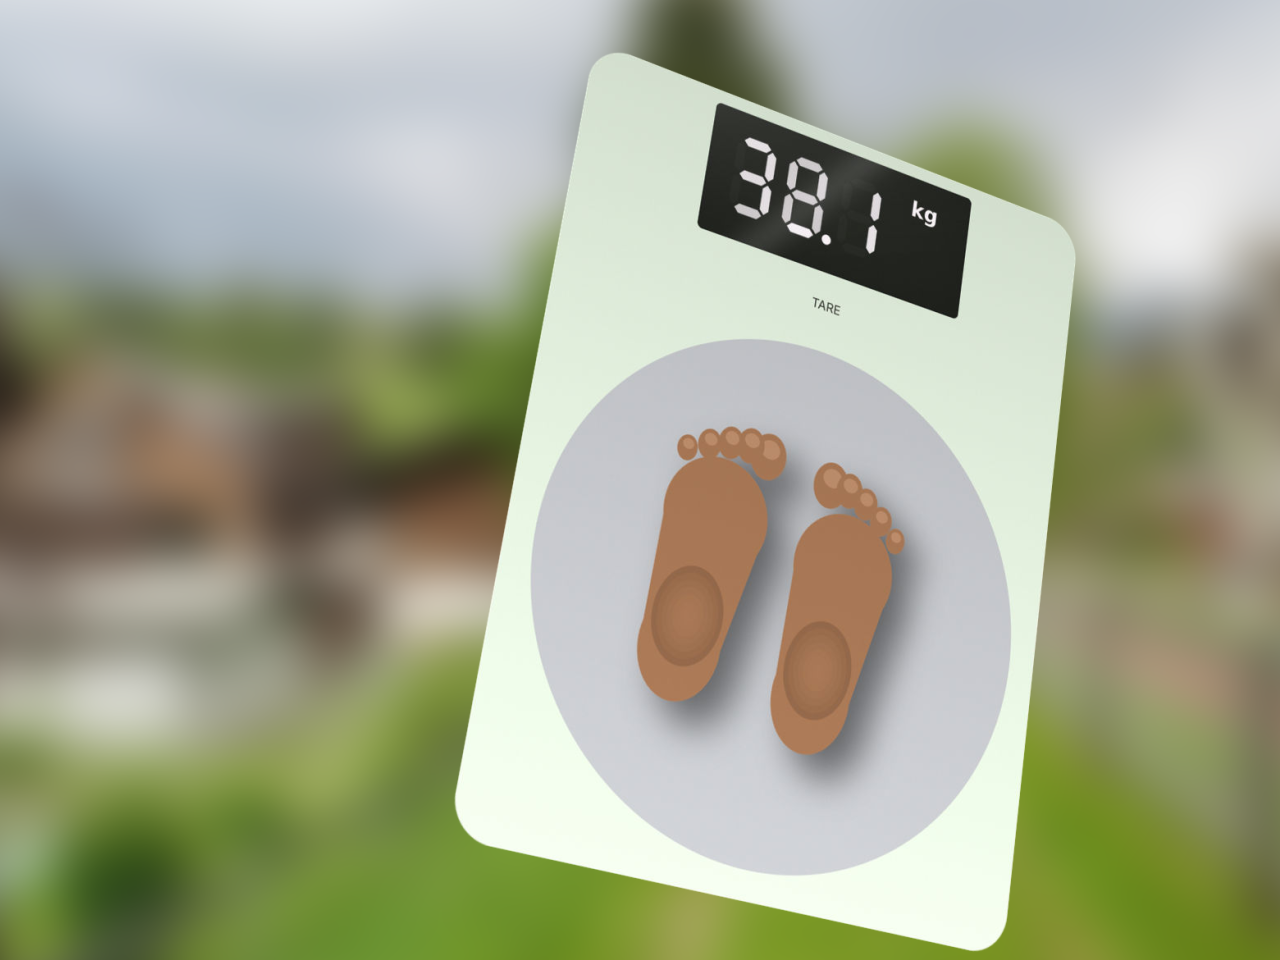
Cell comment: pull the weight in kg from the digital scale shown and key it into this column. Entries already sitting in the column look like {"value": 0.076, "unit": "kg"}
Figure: {"value": 38.1, "unit": "kg"}
